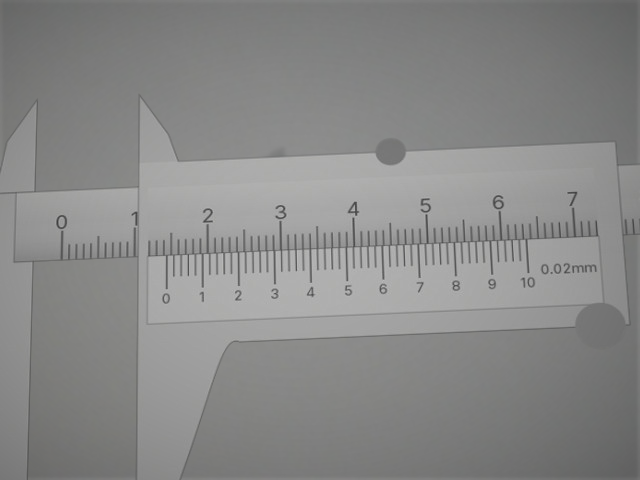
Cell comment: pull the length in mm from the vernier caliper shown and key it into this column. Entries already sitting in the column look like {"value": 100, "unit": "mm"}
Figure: {"value": 14.4, "unit": "mm"}
